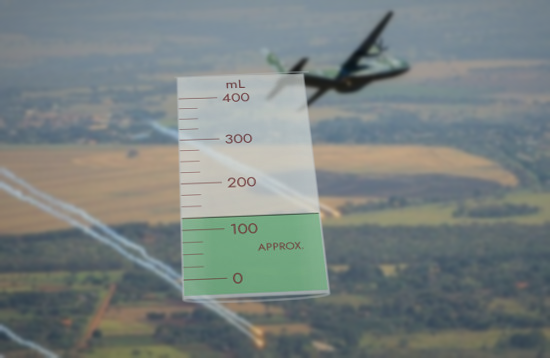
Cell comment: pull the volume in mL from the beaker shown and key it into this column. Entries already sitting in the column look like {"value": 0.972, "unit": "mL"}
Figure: {"value": 125, "unit": "mL"}
